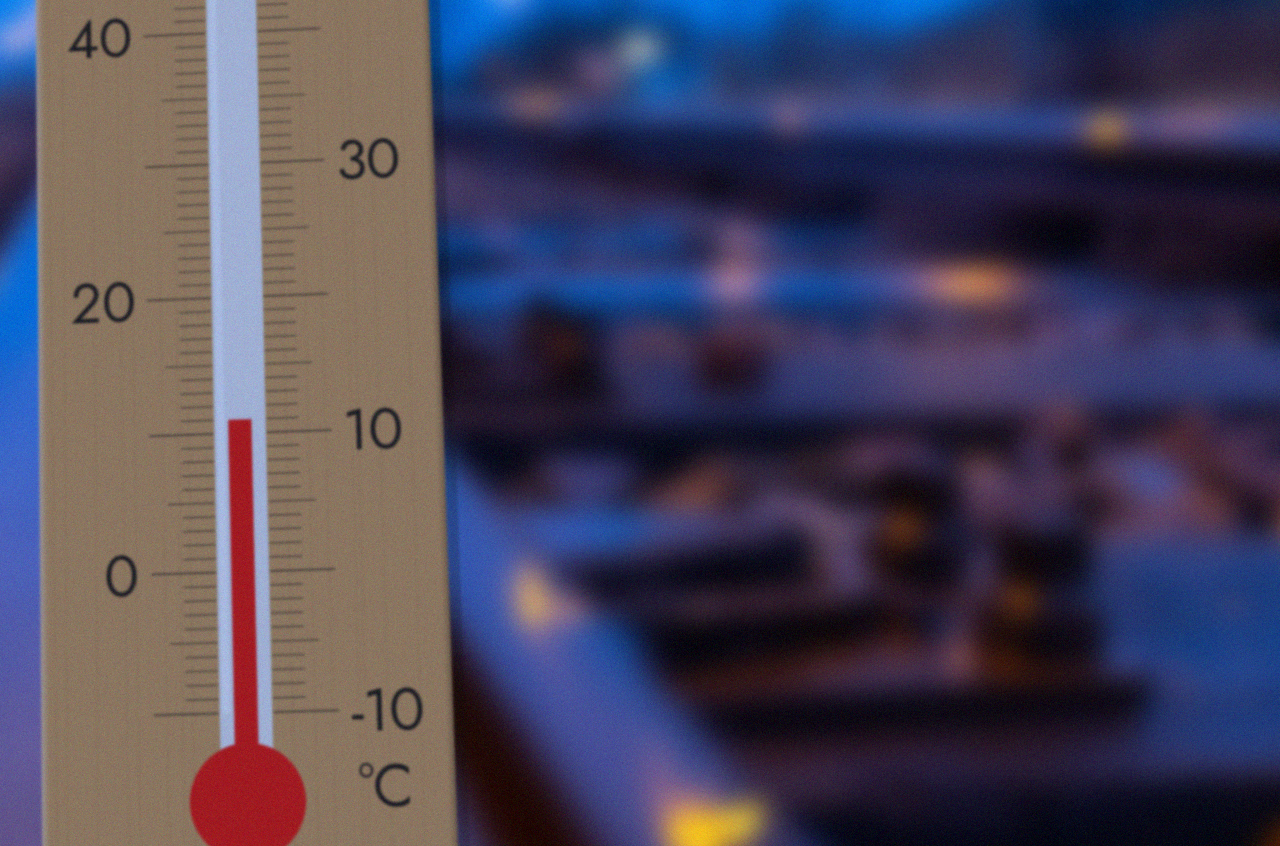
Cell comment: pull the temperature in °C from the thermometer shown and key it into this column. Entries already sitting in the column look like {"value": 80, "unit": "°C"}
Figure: {"value": 11, "unit": "°C"}
